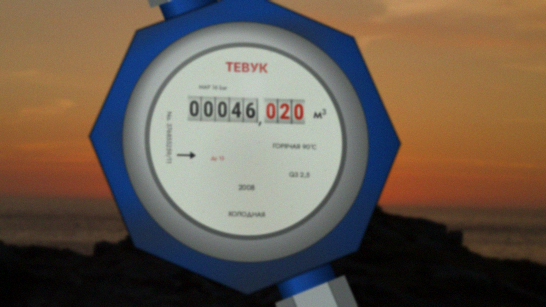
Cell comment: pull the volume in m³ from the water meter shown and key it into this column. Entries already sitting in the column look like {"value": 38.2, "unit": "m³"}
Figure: {"value": 46.020, "unit": "m³"}
